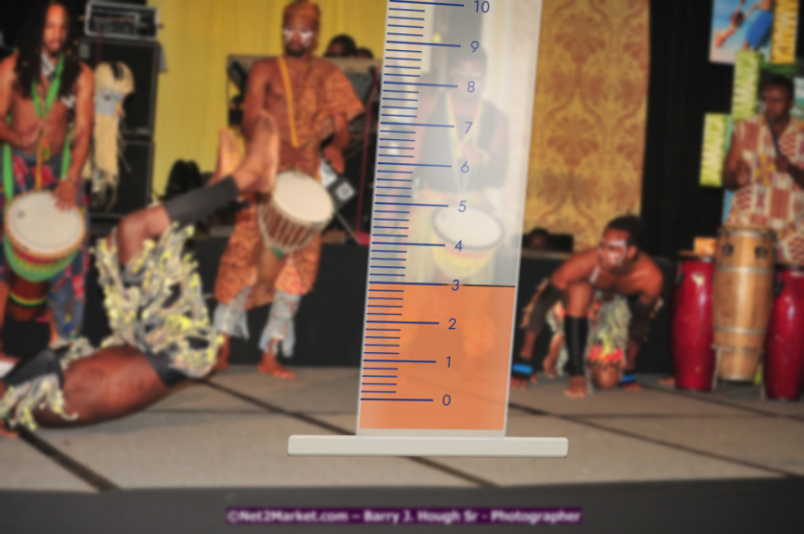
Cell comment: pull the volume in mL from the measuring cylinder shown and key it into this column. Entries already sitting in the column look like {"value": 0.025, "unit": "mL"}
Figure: {"value": 3, "unit": "mL"}
